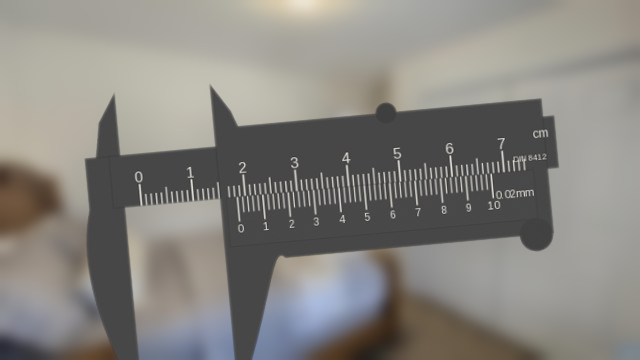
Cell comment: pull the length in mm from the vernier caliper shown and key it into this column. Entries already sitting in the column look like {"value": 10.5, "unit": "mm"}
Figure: {"value": 18.5, "unit": "mm"}
